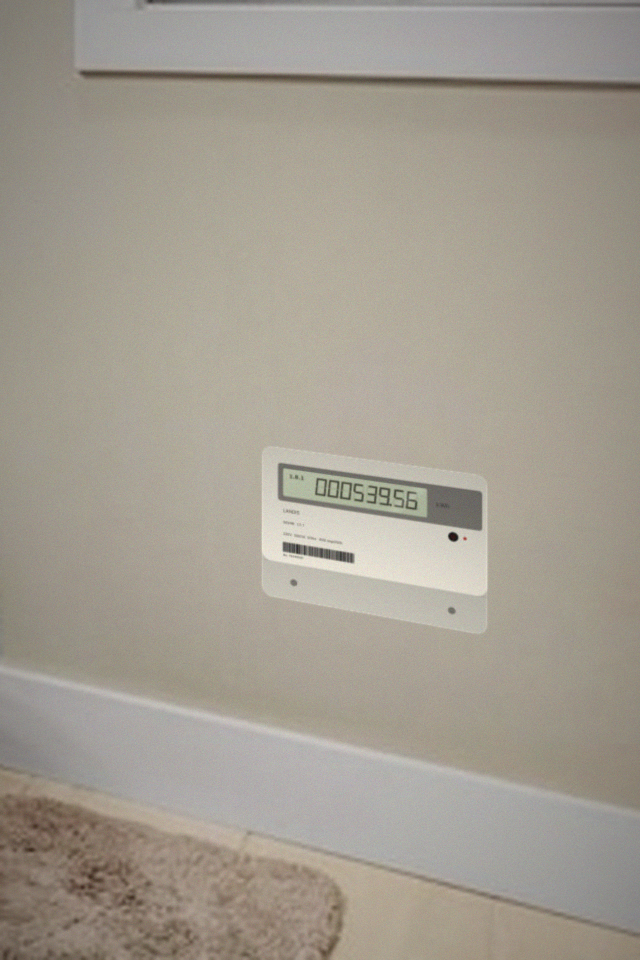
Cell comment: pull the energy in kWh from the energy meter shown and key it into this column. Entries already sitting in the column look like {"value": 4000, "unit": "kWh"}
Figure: {"value": 539.56, "unit": "kWh"}
